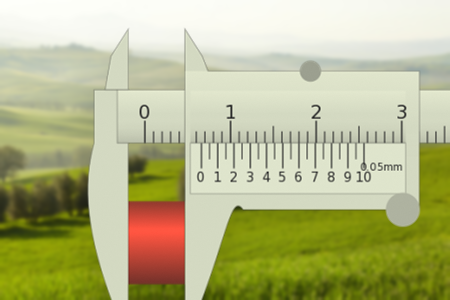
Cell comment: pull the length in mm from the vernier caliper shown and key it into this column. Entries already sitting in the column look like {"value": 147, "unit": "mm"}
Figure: {"value": 6.6, "unit": "mm"}
